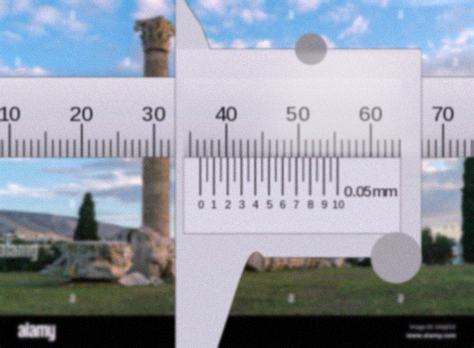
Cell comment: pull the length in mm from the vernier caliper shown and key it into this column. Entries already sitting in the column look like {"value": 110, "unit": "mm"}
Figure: {"value": 36.4, "unit": "mm"}
